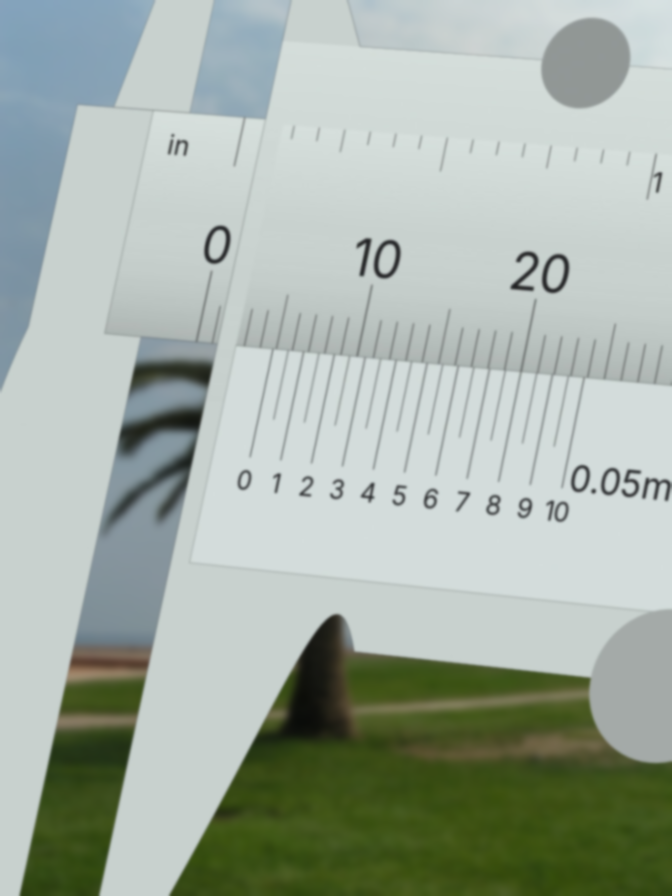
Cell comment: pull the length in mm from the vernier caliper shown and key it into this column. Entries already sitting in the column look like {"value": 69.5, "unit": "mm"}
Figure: {"value": 4.8, "unit": "mm"}
